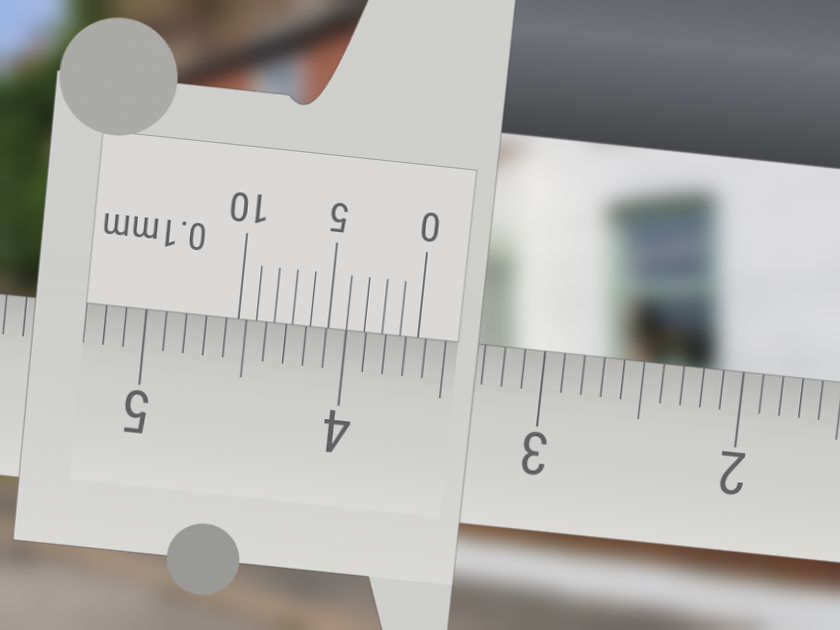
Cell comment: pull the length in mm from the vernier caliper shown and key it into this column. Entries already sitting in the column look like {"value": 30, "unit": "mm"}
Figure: {"value": 36.4, "unit": "mm"}
